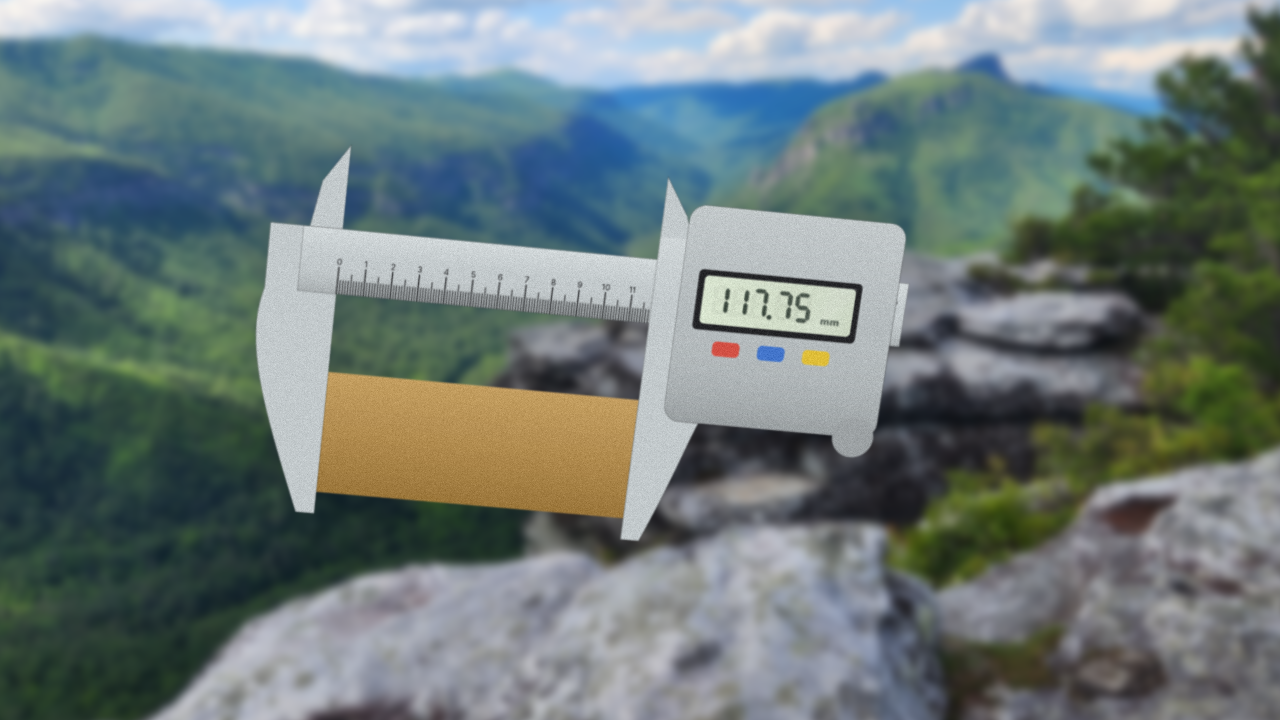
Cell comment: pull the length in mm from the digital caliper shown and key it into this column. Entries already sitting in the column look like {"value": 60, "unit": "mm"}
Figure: {"value": 117.75, "unit": "mm"}
